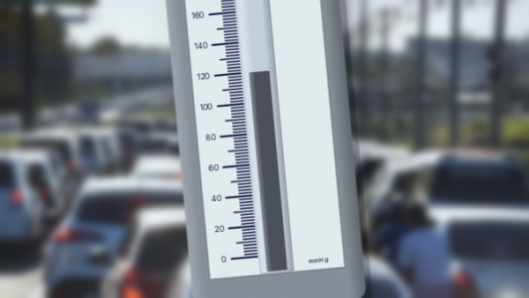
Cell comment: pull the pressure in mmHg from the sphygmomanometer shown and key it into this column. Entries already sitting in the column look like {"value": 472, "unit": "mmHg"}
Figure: {"value": 120, "unit": "mmHg"}
